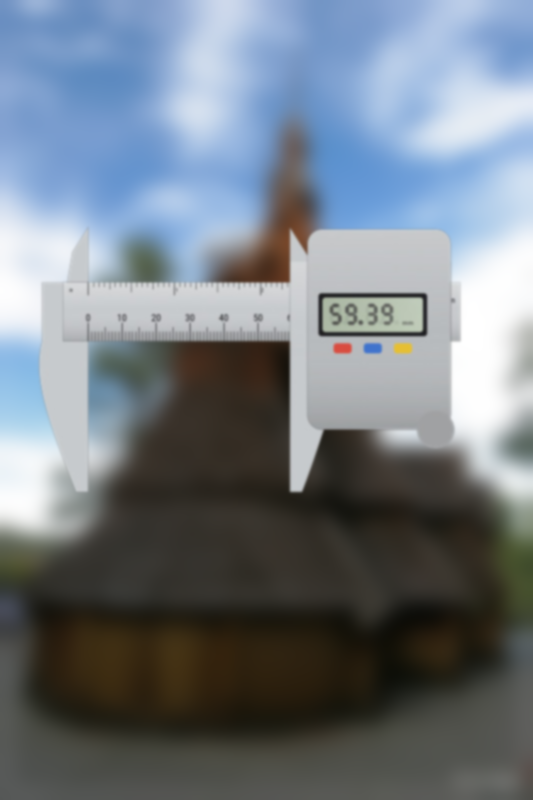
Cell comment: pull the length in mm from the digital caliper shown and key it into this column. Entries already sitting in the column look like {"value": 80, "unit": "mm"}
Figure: {"value": 59.39, "unit": "mm"}
